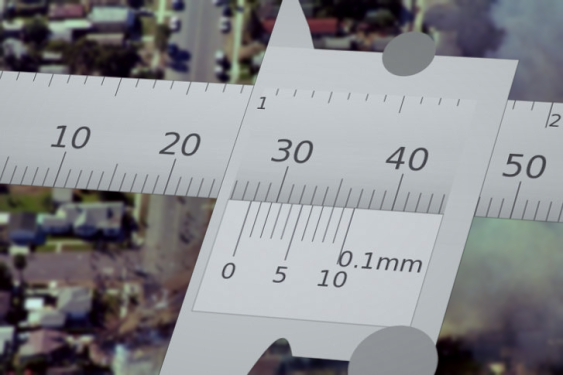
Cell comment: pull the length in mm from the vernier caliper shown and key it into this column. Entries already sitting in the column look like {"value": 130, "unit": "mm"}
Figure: {"value": 27.8, "unit": "mm"}
